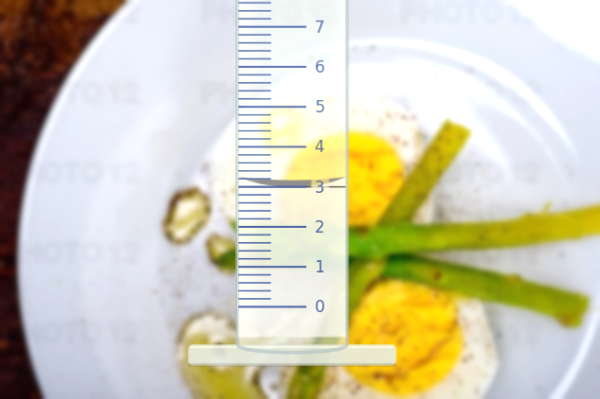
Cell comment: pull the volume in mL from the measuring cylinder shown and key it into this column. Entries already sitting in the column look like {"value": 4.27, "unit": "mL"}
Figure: {"value": 3, "unit": "mL"}
